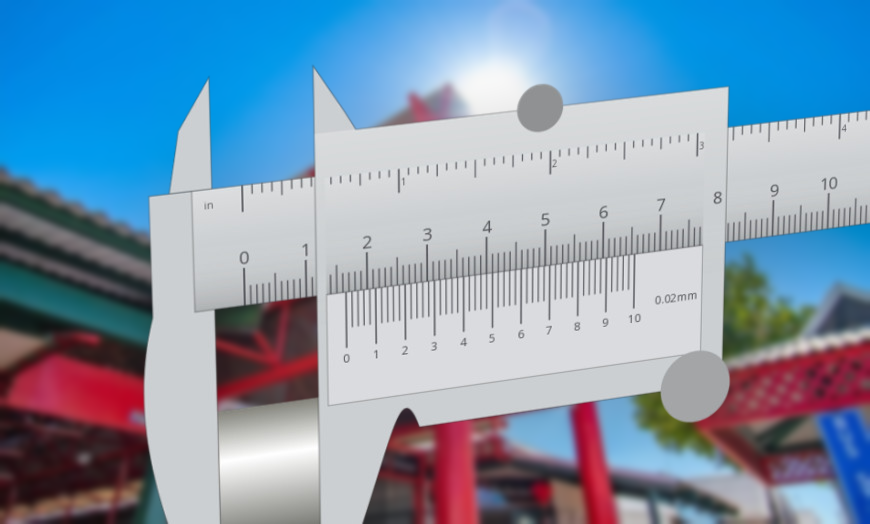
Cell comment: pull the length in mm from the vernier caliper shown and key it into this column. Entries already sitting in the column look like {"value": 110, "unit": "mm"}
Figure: {"value": 16.5, "unit": "mm"}
